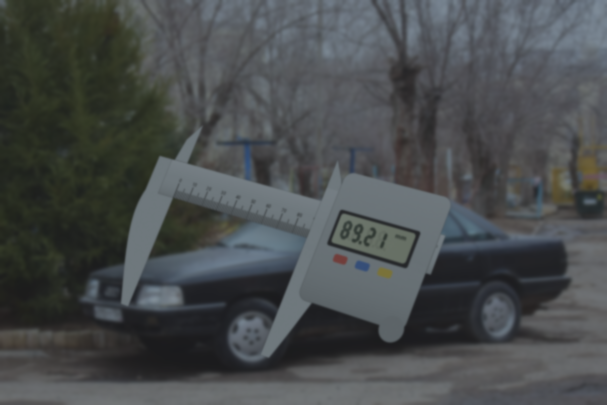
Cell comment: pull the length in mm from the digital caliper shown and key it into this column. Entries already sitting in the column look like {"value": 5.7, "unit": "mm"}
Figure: {"value": 89.21, "unit": "mm"}
